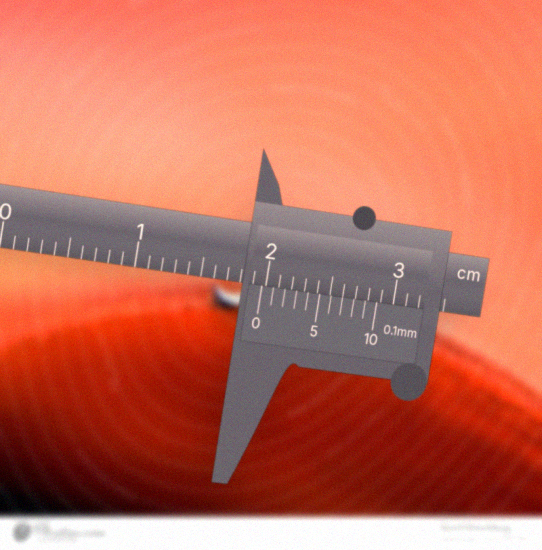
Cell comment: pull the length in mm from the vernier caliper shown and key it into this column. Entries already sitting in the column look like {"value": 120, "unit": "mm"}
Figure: {"value": 19.7, "unit": "mm"}
